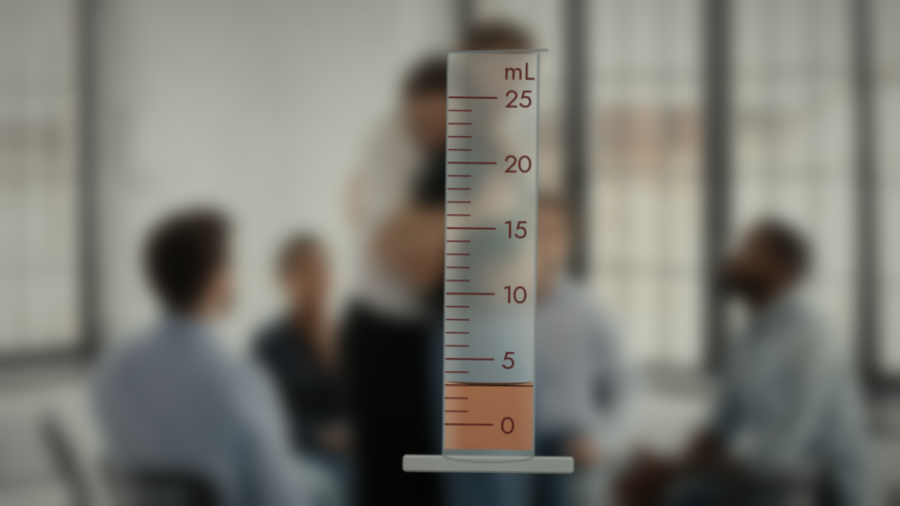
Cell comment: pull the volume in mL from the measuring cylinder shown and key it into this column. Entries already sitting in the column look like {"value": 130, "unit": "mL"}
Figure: {"value": 3, "unit": "mL"}
